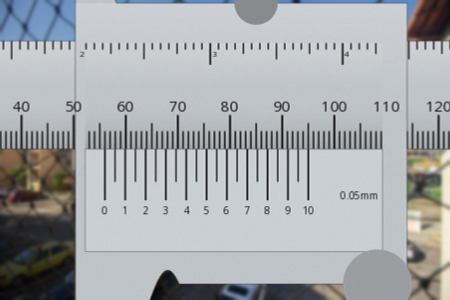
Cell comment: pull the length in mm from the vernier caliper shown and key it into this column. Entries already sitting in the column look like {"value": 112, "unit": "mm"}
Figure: {"value": 56.0, "unit": "mm"}
